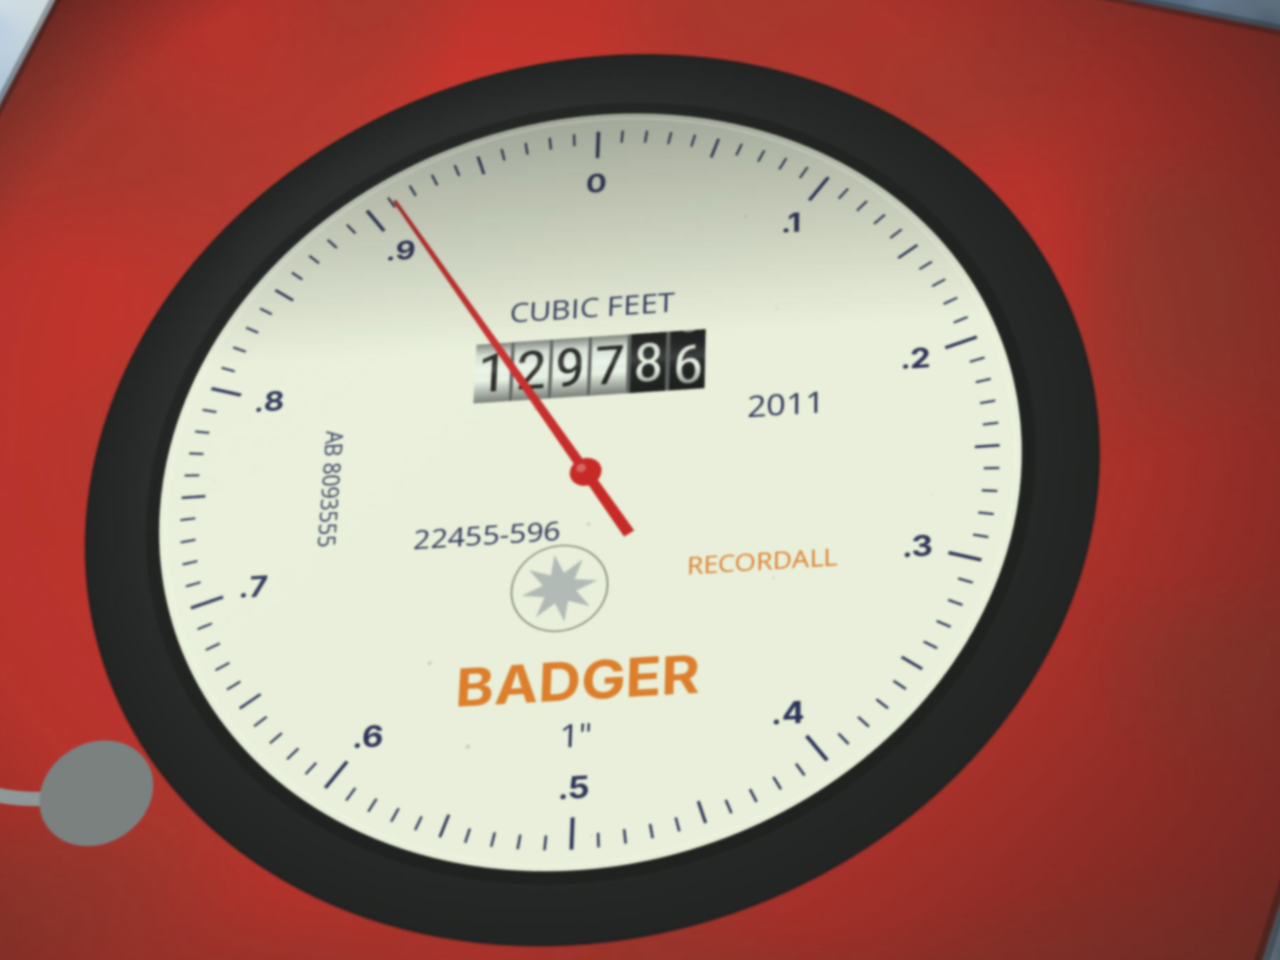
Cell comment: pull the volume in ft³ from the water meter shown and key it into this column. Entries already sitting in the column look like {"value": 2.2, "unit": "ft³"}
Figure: {"value": 129785.91, "unit": "ft³"}
